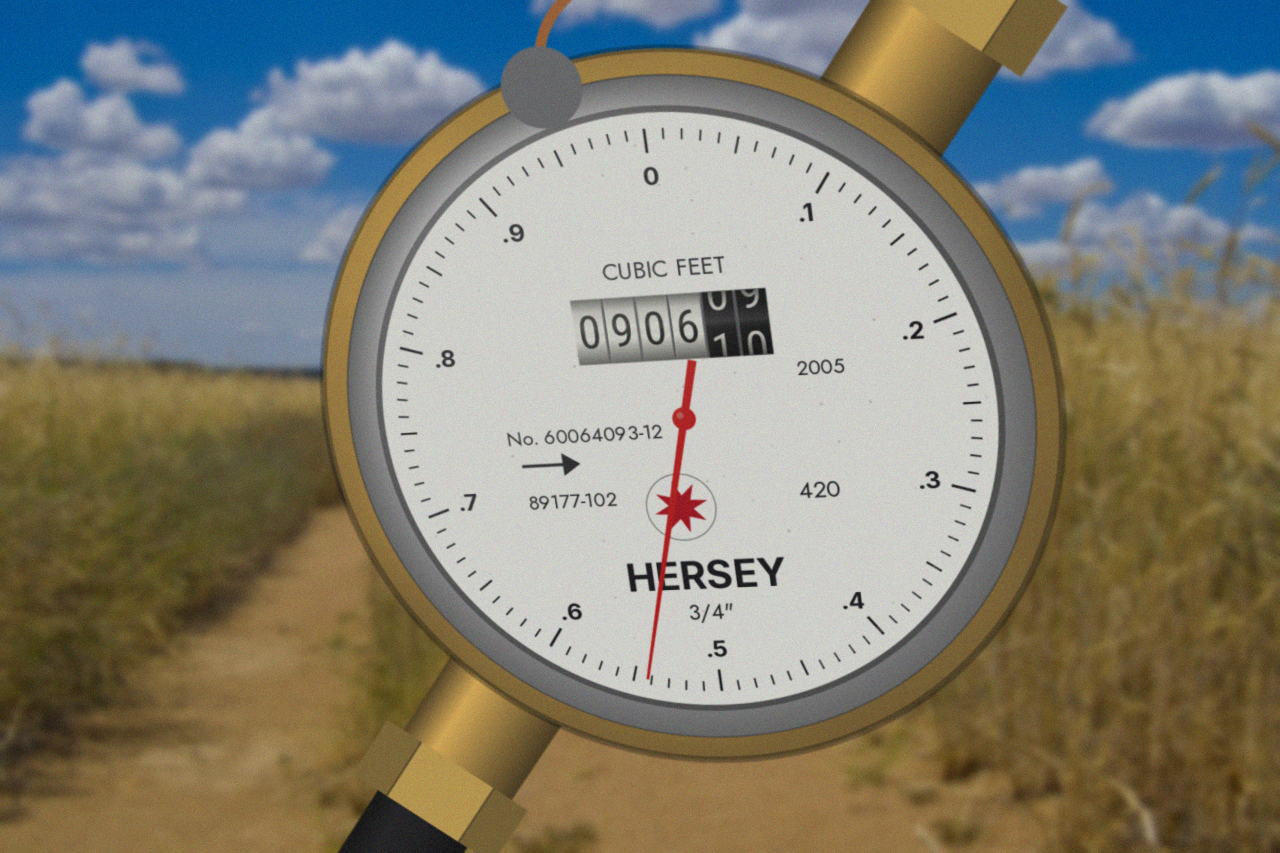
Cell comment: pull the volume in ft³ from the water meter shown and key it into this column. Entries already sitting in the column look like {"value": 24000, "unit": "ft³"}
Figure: {"value": 90609.54, "unit": "ft³"}
